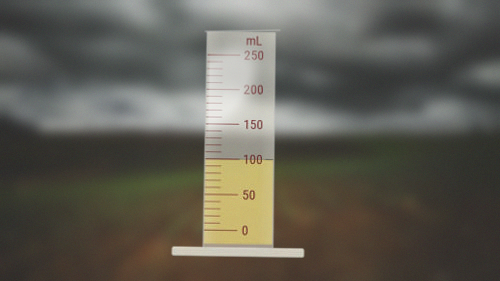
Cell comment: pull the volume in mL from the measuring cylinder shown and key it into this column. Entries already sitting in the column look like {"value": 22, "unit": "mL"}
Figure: {"value": 100, "unit": "mL"}
